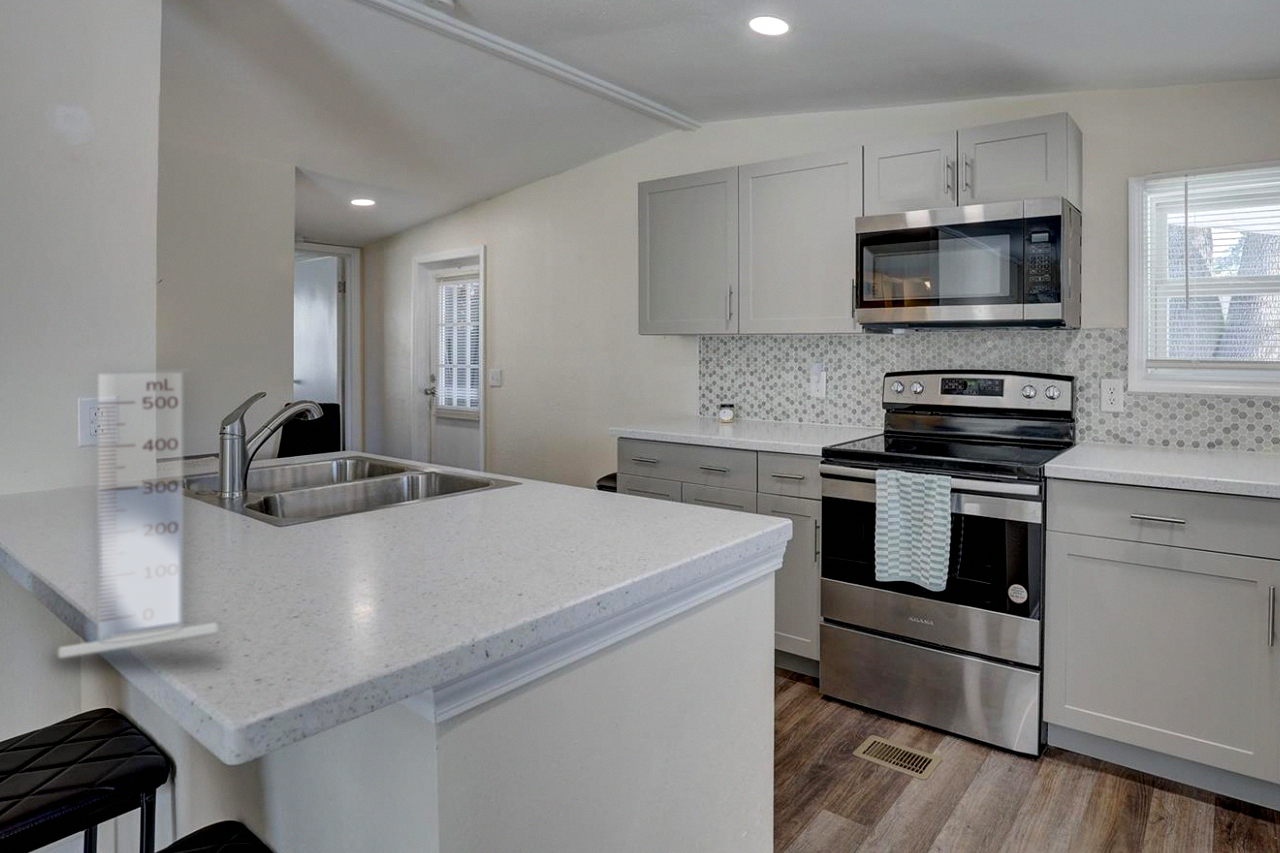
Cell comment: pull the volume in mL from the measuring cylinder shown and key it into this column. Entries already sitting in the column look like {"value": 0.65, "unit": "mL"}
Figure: {"value": 300, "unit": "mL"}
